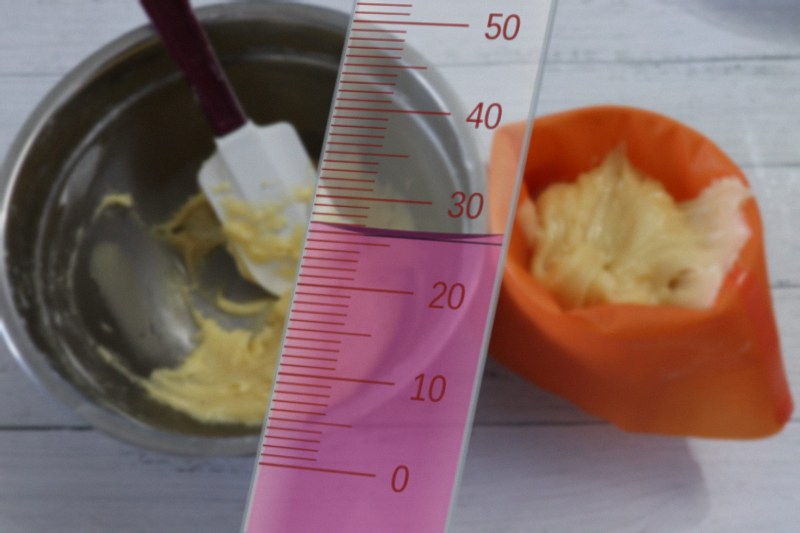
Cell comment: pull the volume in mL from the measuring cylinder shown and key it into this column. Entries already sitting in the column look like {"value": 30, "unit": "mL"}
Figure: {"value": 26, "unit": "mL"}
